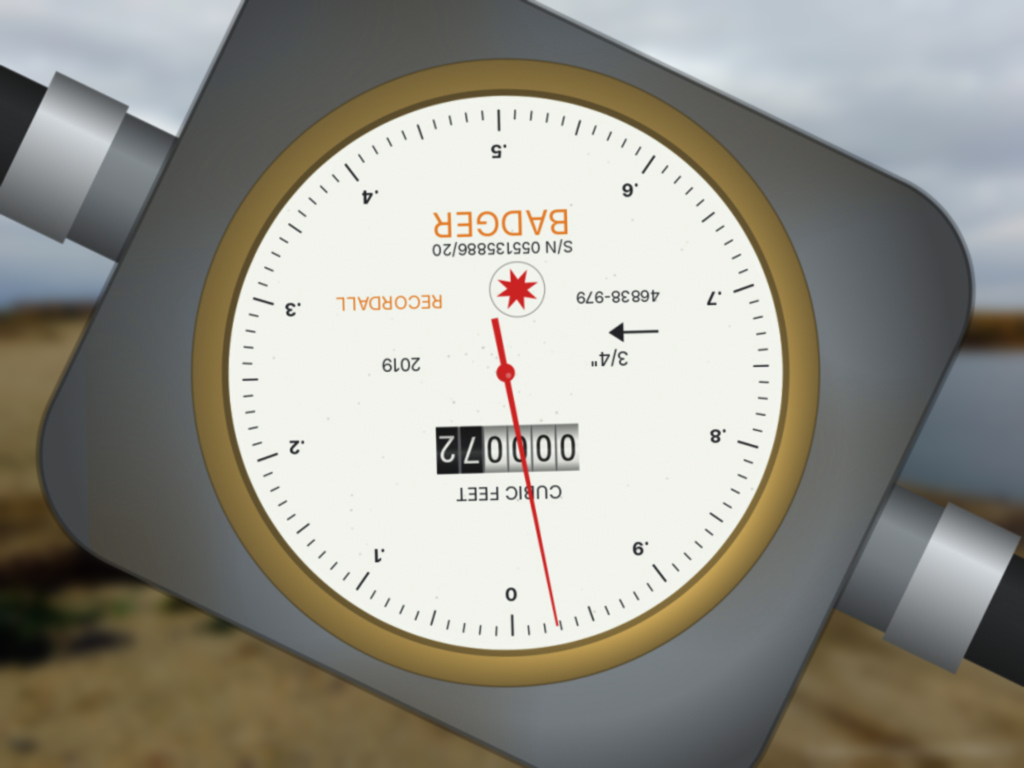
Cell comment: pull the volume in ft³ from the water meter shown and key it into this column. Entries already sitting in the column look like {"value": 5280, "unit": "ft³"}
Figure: {"value": 71.97, "unit": "ft³"}
